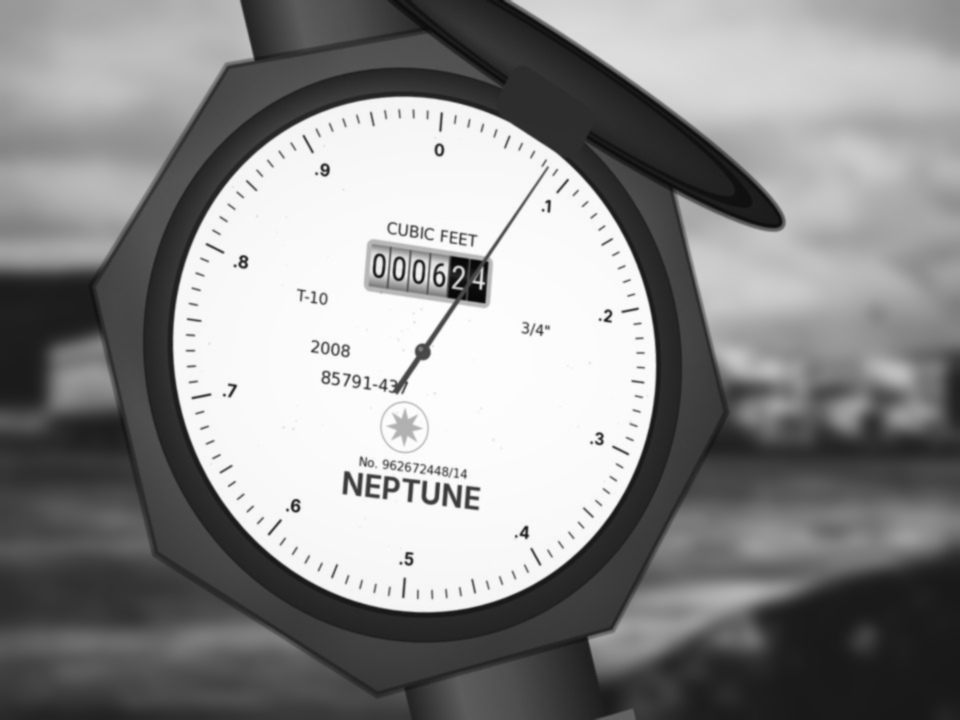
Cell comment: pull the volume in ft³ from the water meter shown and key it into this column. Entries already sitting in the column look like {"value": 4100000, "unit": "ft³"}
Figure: {"value": 624.08, "unit": "ft³"}
